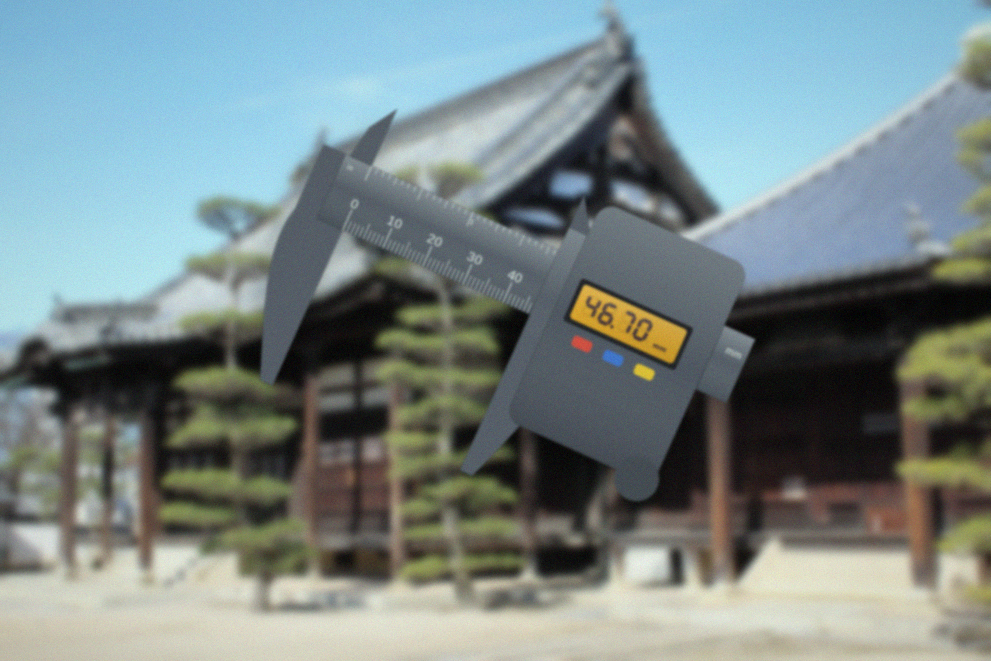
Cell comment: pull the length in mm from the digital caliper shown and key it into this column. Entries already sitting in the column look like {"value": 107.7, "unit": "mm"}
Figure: {"value": 46.70, "unit": "mm"}
